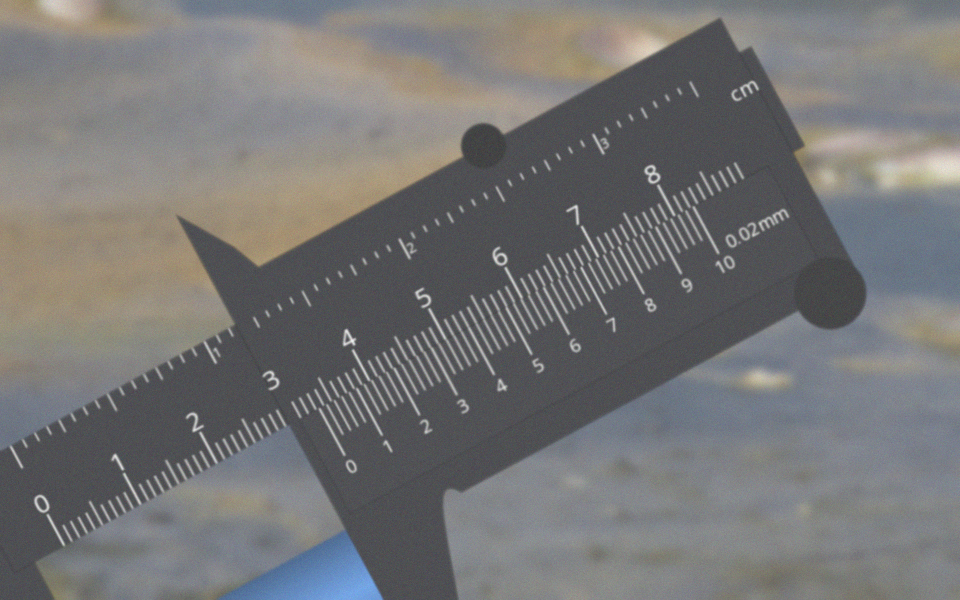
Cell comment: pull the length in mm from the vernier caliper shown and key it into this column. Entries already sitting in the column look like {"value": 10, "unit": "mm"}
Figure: {"value": 33.4, "unit": "mm"}
